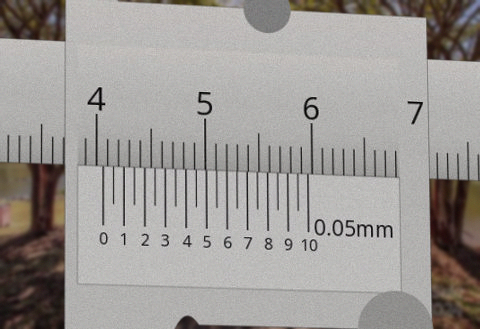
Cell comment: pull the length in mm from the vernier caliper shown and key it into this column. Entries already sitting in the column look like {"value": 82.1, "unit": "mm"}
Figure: {"value": 40.6, "unit": "mm"}
